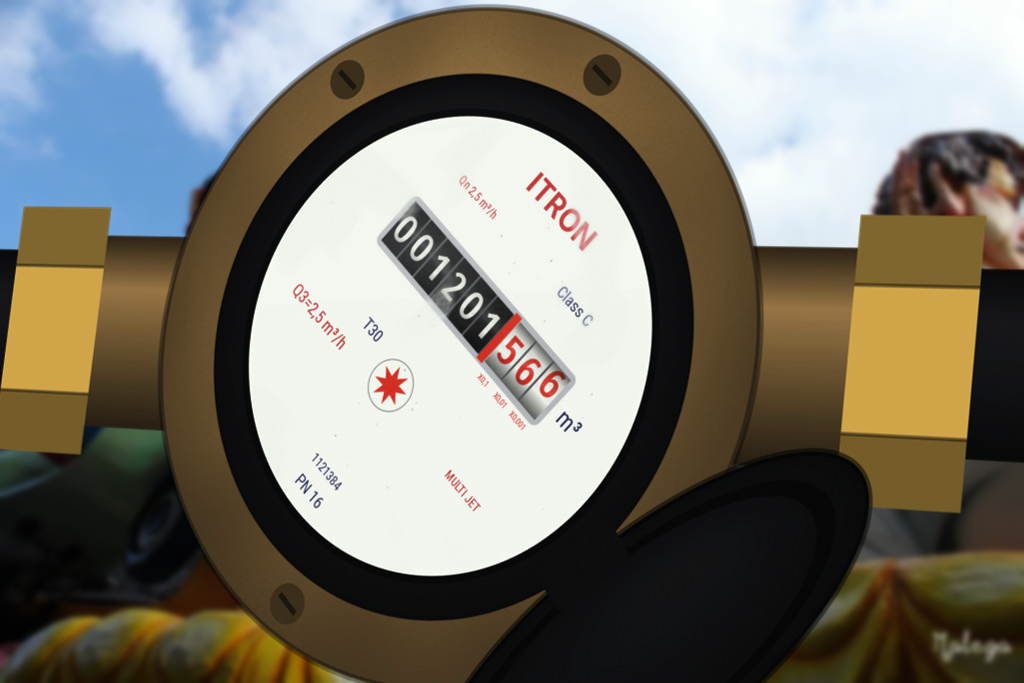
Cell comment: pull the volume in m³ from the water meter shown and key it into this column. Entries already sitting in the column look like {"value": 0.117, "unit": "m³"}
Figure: {"value": 1201.566, "unit": "m³"}
